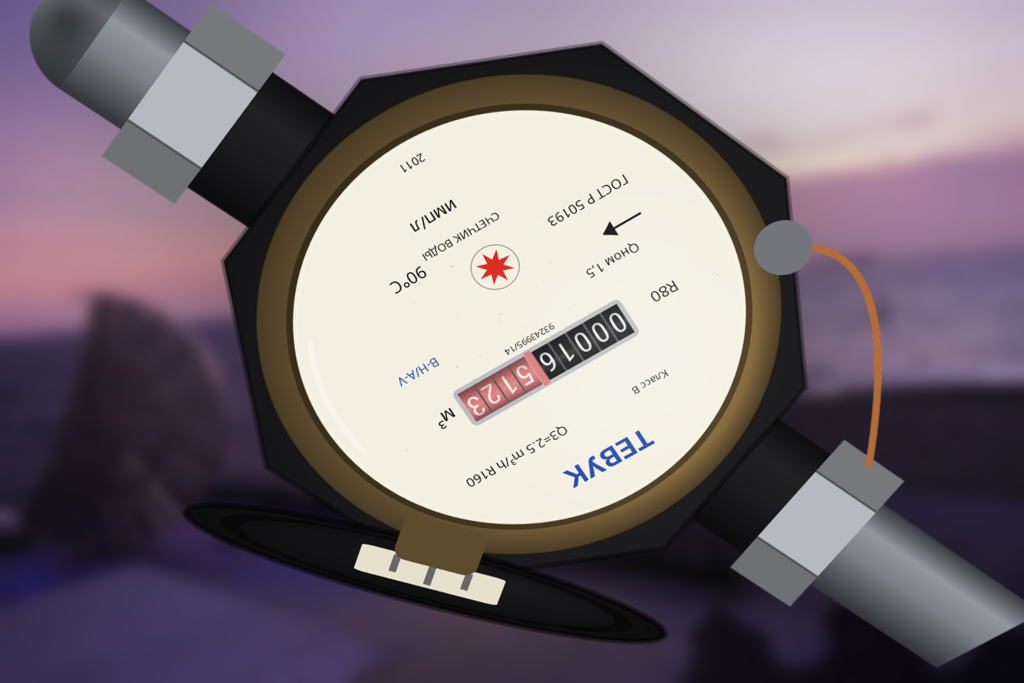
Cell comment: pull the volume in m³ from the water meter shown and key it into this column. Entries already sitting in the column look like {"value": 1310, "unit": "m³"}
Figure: {"value": 16.5123, "unit": "m³"}
